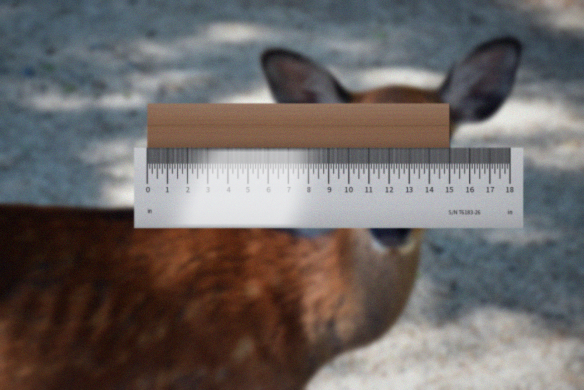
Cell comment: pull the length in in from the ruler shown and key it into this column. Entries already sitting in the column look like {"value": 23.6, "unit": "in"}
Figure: {"value": 15, "unit": "in"}
